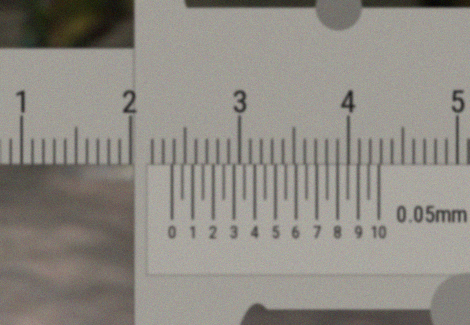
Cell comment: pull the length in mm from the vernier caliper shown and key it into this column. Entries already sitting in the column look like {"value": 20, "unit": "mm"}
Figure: {"value": 23.8, "unit": "mm"}
